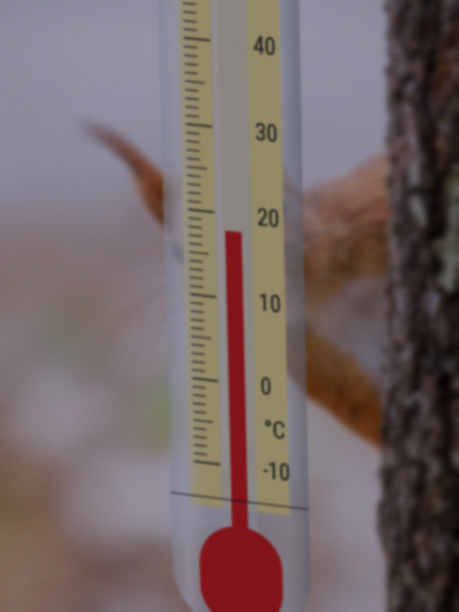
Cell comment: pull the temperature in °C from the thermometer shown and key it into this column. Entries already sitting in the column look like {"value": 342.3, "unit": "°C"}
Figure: {"value": 18, "unit": "°C"}
